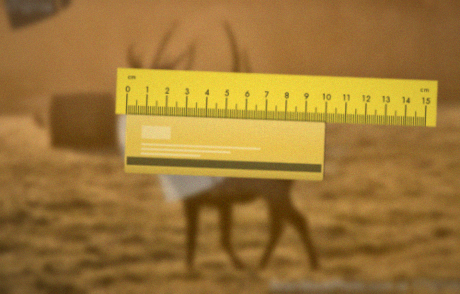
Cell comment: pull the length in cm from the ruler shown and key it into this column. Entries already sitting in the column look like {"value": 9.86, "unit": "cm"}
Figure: {"value": 10, "unit": "cm"}
